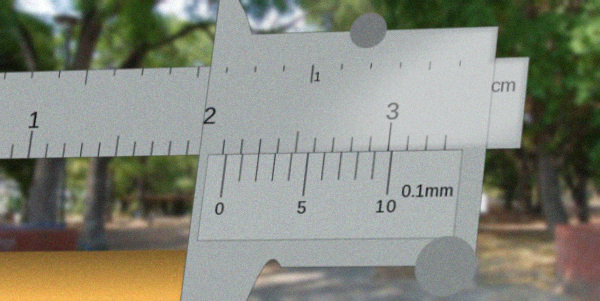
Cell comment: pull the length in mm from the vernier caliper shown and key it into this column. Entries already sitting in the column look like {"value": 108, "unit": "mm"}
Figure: {"value": 21.2, "unit": "mm"}
